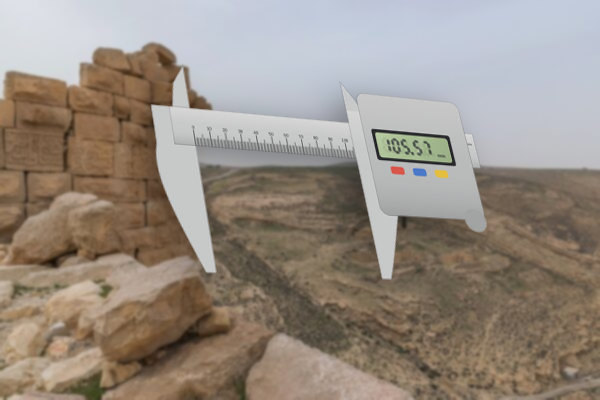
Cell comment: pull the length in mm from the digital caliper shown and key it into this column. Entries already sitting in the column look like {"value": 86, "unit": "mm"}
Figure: {"value": 105.57, "unit": "mm"}
